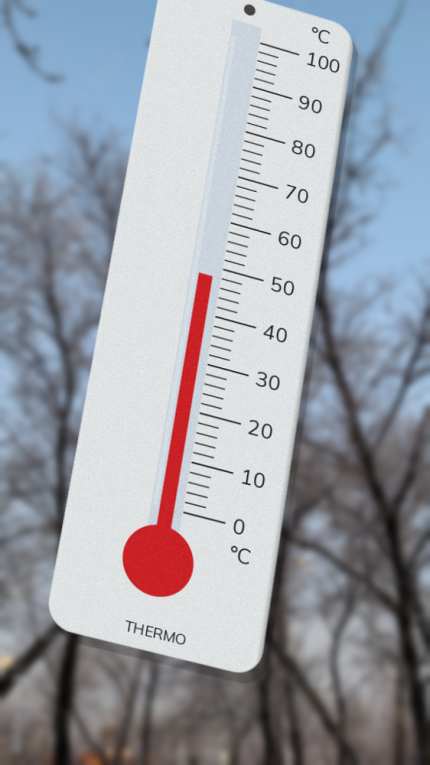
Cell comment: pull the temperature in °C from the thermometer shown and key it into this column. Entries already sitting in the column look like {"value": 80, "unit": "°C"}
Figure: {"value": 48, "unit": "°C"}
